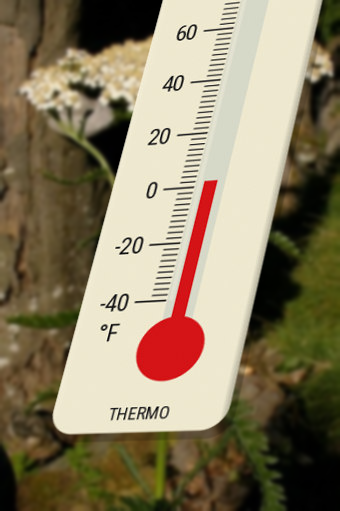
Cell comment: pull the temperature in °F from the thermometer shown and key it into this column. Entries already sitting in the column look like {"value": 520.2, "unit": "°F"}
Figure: {"value": 2, "unit": "°F"}
